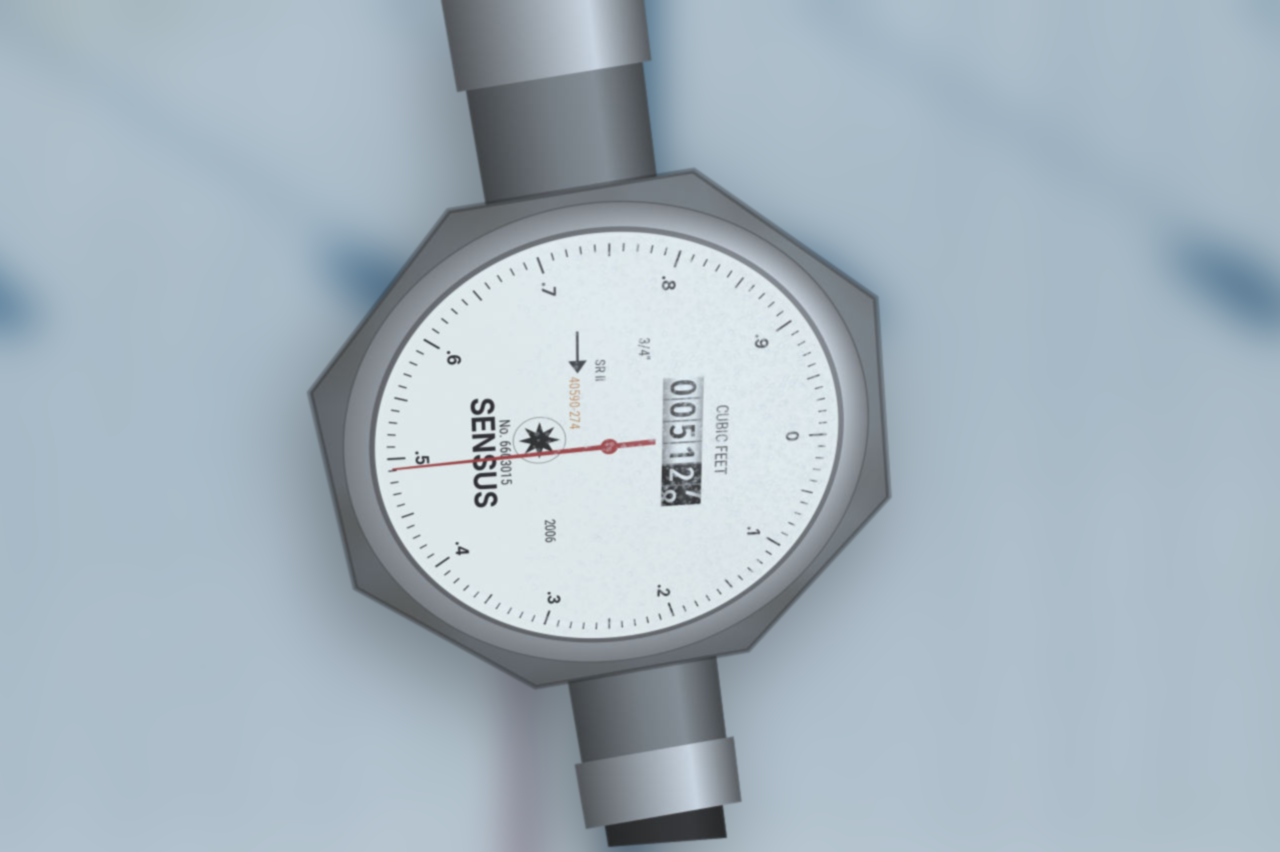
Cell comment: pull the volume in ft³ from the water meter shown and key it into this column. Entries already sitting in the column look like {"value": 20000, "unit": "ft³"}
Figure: {"value": 5127.49, "unit": "ft³"}
